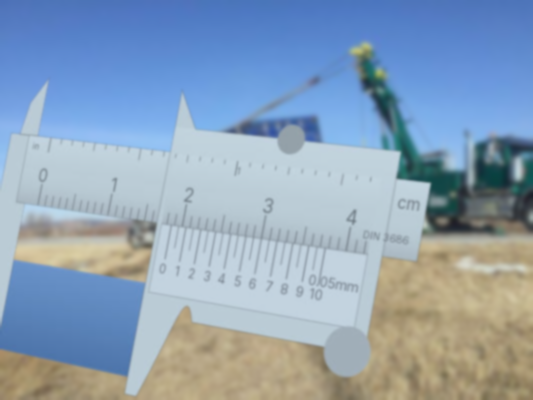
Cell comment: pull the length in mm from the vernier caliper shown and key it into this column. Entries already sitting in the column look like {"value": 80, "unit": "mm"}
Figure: {"value": 18.6, "unit": "mm"}
